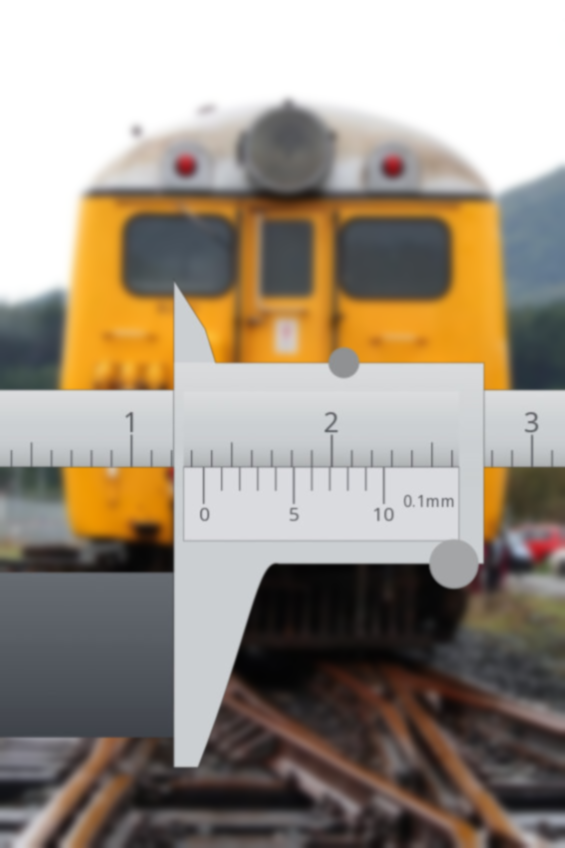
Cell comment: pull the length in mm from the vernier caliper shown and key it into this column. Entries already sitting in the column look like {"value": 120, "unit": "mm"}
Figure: {"value": 13.6, "unit": "mm"}
